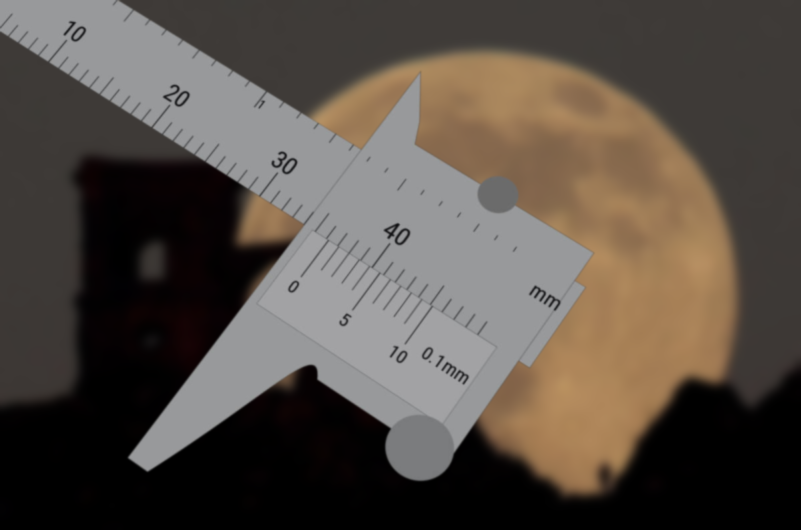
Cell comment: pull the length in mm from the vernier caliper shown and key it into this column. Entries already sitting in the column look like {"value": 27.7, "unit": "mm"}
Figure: {"value": 36.2, "unit": "mm"}
